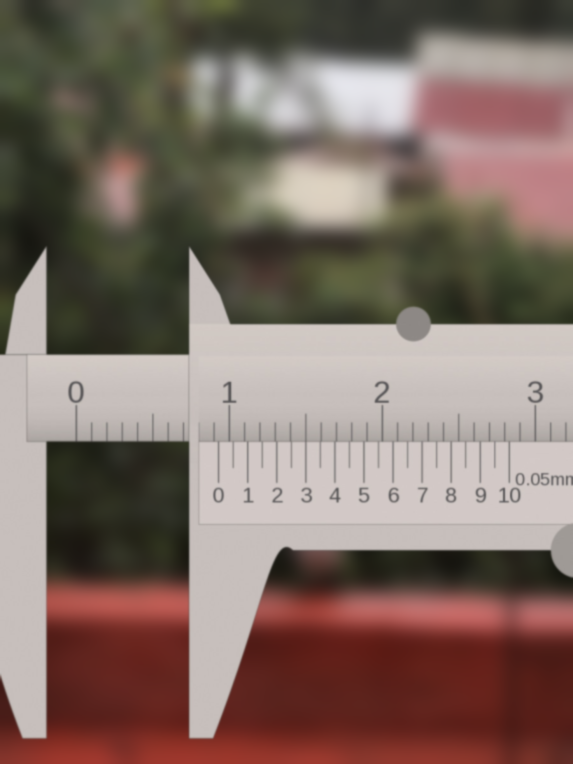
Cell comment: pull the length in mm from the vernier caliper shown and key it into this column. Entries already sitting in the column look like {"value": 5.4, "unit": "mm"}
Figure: {"value": 9.3, "unit": "mm"}
